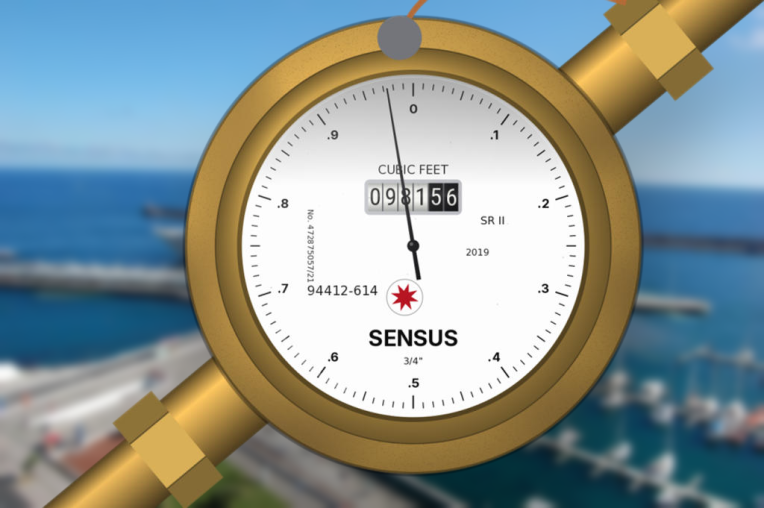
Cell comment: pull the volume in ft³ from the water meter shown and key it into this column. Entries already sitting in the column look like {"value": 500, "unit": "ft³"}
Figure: {"value": 98155.97, "unit": "ft³"}
